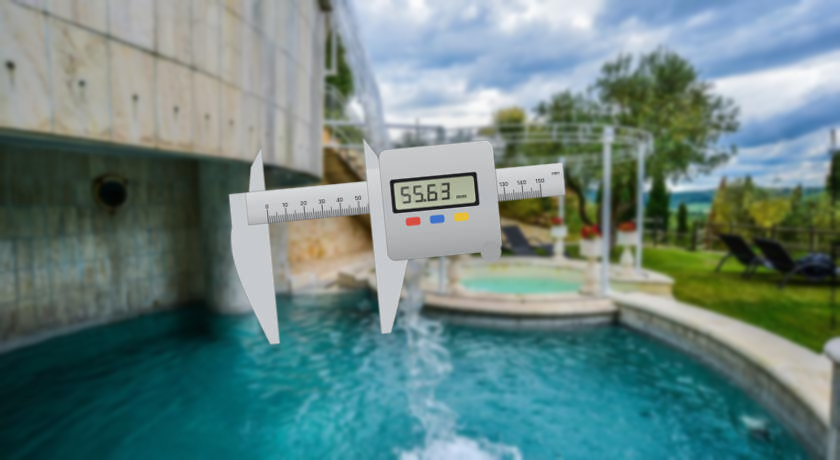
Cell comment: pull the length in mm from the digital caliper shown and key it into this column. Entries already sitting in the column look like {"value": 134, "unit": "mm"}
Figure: {"value": 55.63, "unit": "mm"}
